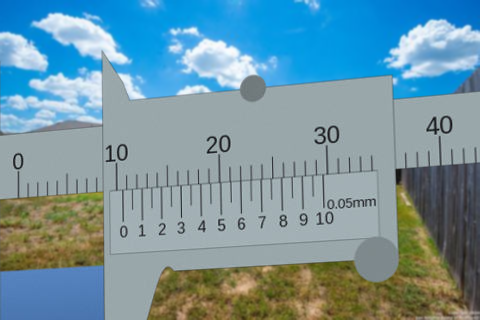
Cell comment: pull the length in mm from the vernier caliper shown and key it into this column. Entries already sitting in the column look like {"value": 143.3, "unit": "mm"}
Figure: {"value": 10.6, "unit": "mm"}
